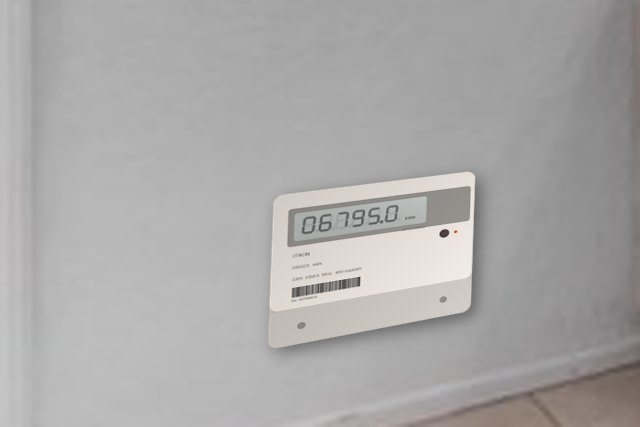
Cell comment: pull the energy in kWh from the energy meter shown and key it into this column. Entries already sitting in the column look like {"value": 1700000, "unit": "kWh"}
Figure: {"value": 6795.0, "unit": "kWh"}
